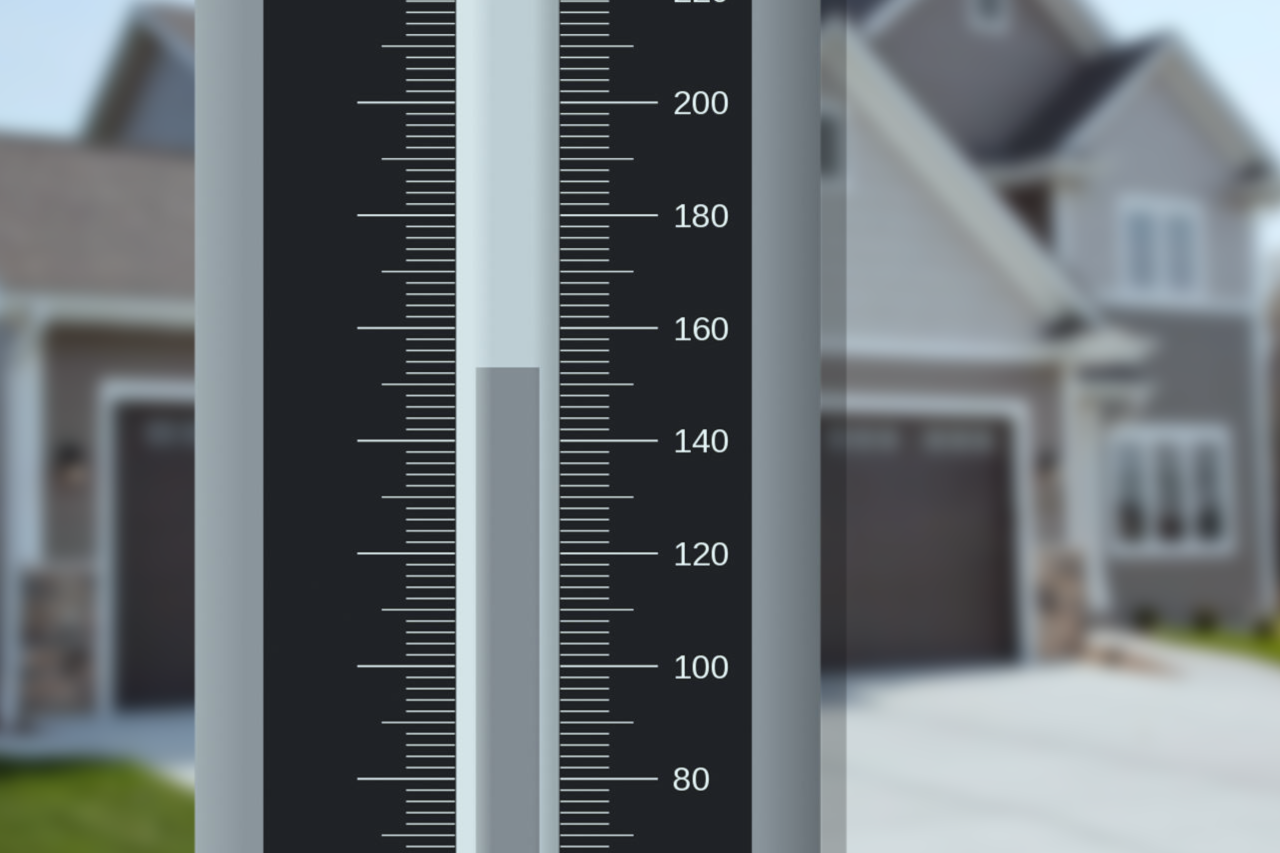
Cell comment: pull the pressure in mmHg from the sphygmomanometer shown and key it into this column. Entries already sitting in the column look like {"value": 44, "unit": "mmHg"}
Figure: {"value": 153, "unit": "mmHg"}
